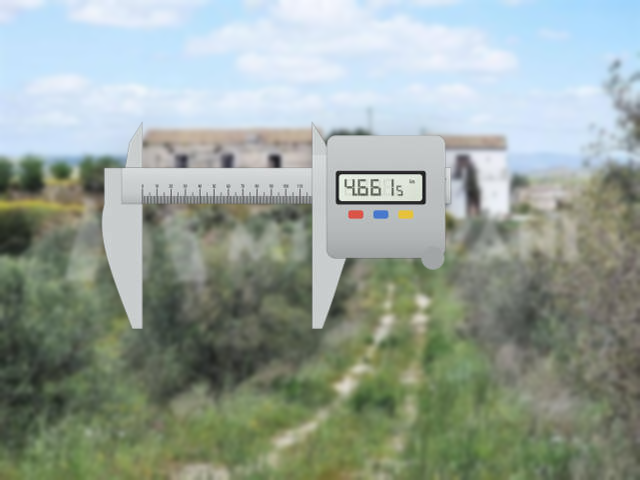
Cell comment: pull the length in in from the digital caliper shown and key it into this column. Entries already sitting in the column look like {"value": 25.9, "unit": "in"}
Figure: {"value": 4.6615, "unit": "in"}
